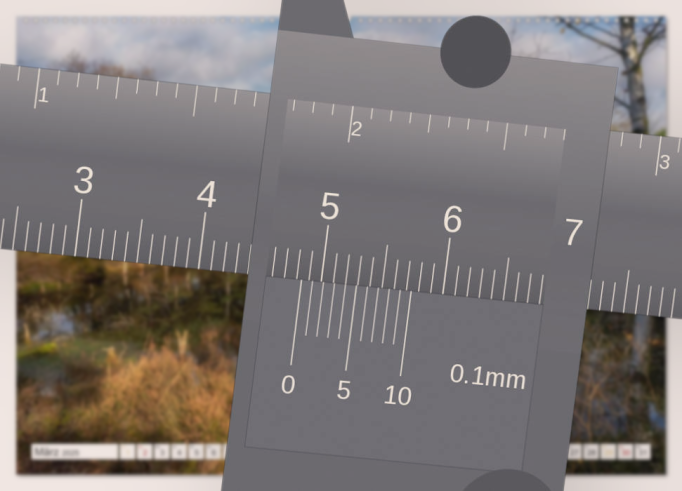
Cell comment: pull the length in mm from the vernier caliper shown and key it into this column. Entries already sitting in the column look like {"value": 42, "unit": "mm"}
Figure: {"value": 48.4, "unit": "mm"}
